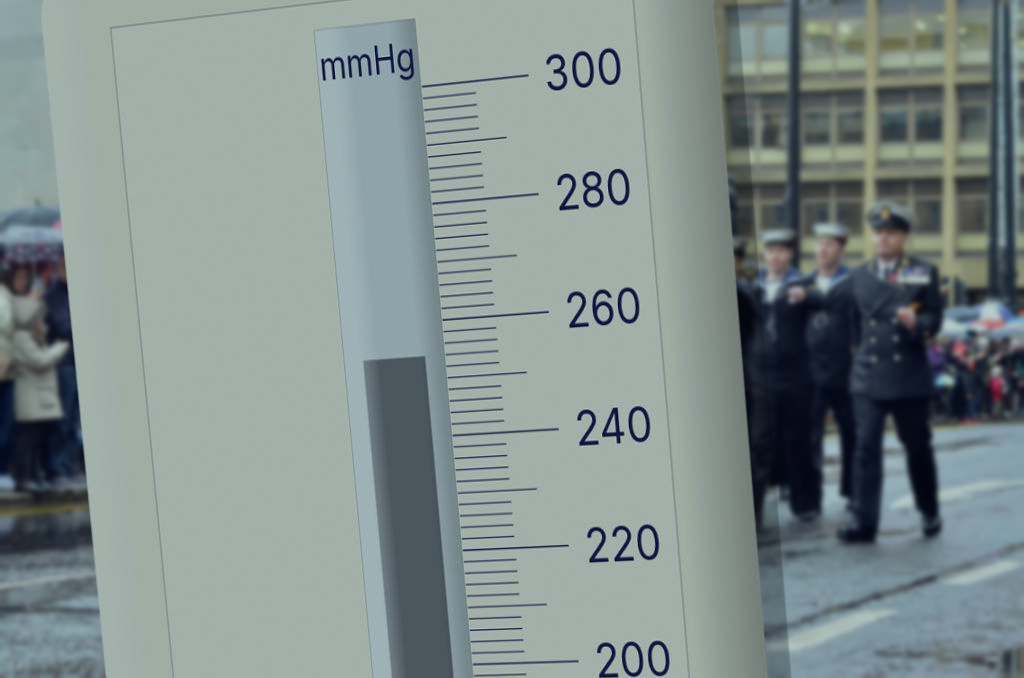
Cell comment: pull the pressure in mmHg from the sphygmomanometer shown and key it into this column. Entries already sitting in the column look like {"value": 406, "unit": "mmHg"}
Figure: {"value": 254, "unit": "mmHg"}
